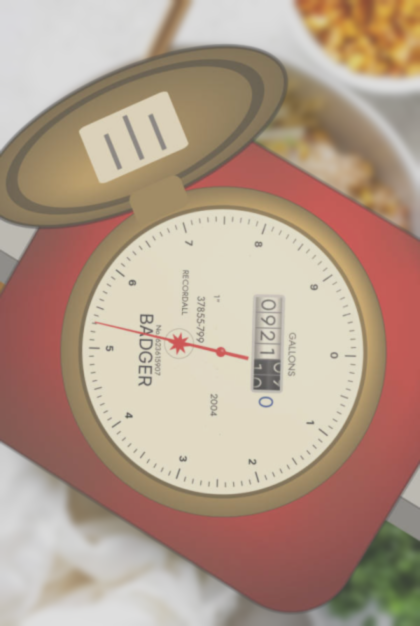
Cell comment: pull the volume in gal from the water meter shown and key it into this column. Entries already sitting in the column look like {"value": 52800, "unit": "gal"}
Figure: {"value": 921095.3, "unit": "gal"}
